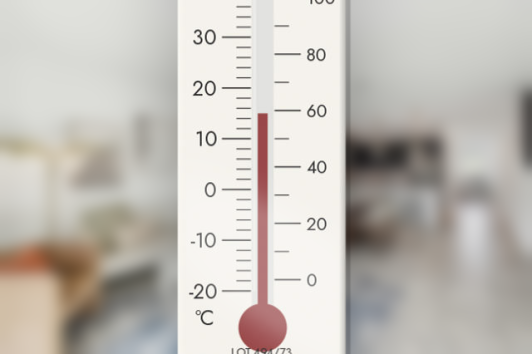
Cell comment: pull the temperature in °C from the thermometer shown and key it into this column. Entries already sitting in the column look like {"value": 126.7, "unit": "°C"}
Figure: {"value": 15, "unit": "°C"}
